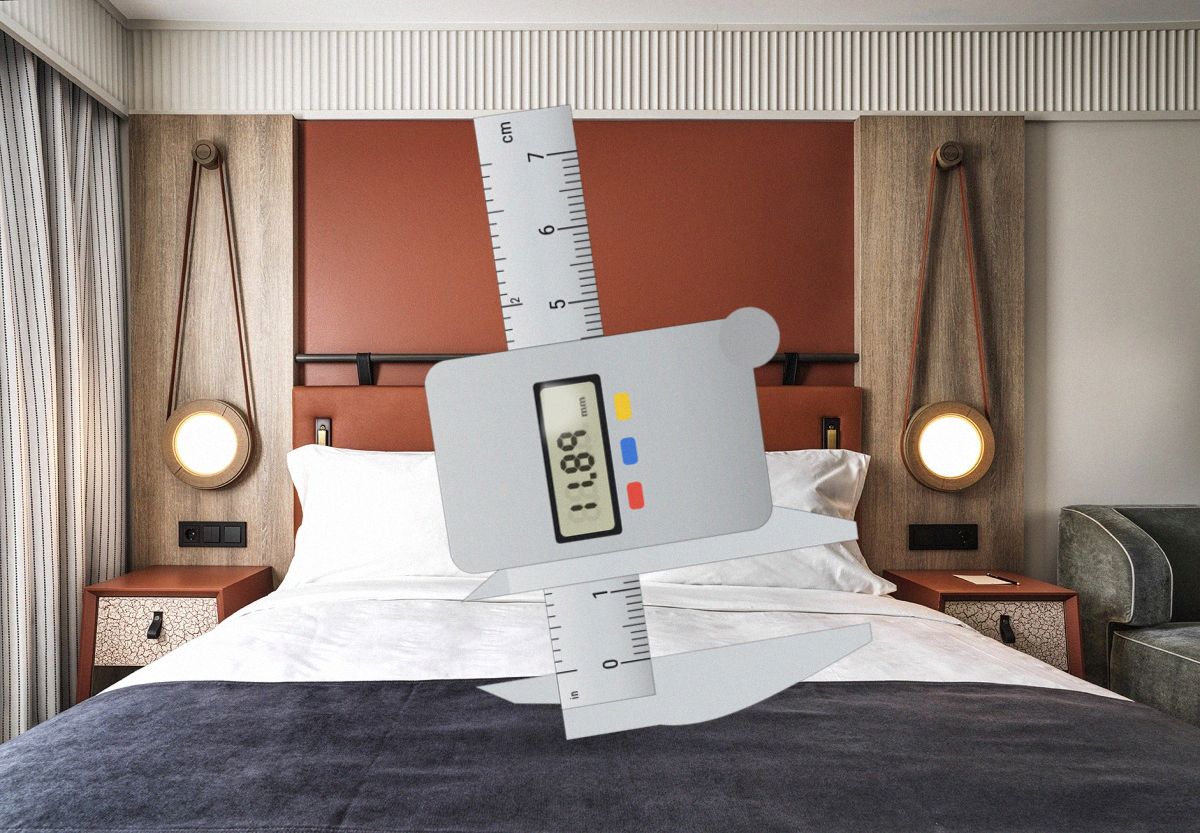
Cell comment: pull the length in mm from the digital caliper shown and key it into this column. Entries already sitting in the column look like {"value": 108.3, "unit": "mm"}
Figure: {"value": 11.89, "unit": "mm"}
